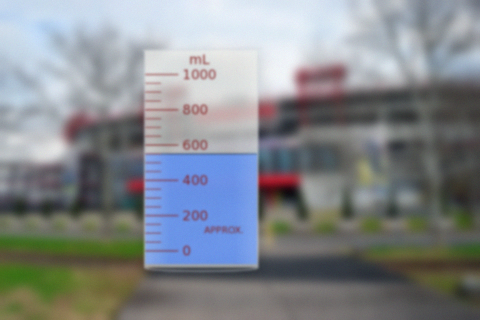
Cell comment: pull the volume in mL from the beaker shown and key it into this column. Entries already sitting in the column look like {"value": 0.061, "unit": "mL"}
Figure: {"value": 550, "unit": "mL"}
